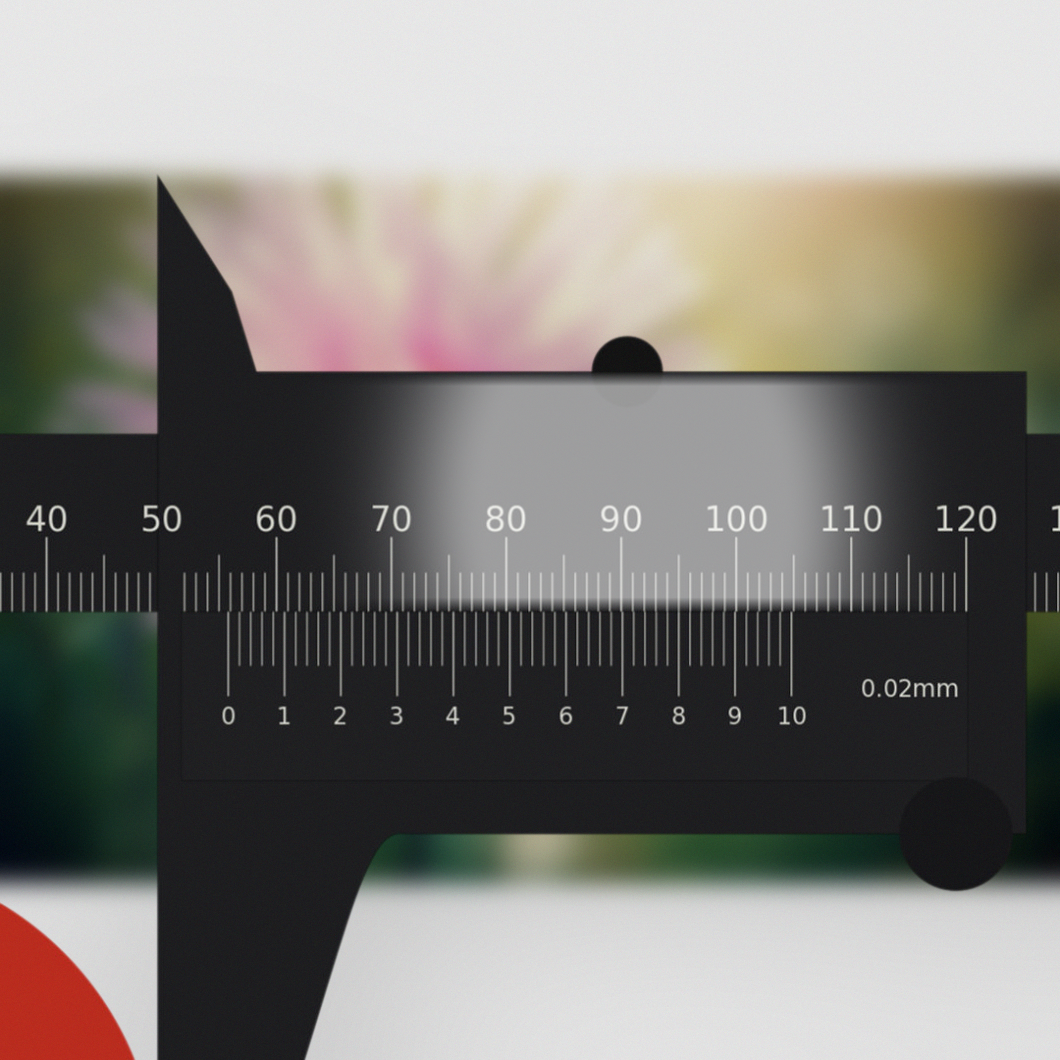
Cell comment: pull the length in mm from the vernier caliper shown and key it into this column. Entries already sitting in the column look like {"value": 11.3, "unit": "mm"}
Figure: {"value": 55.8, "unit": "mm"}
